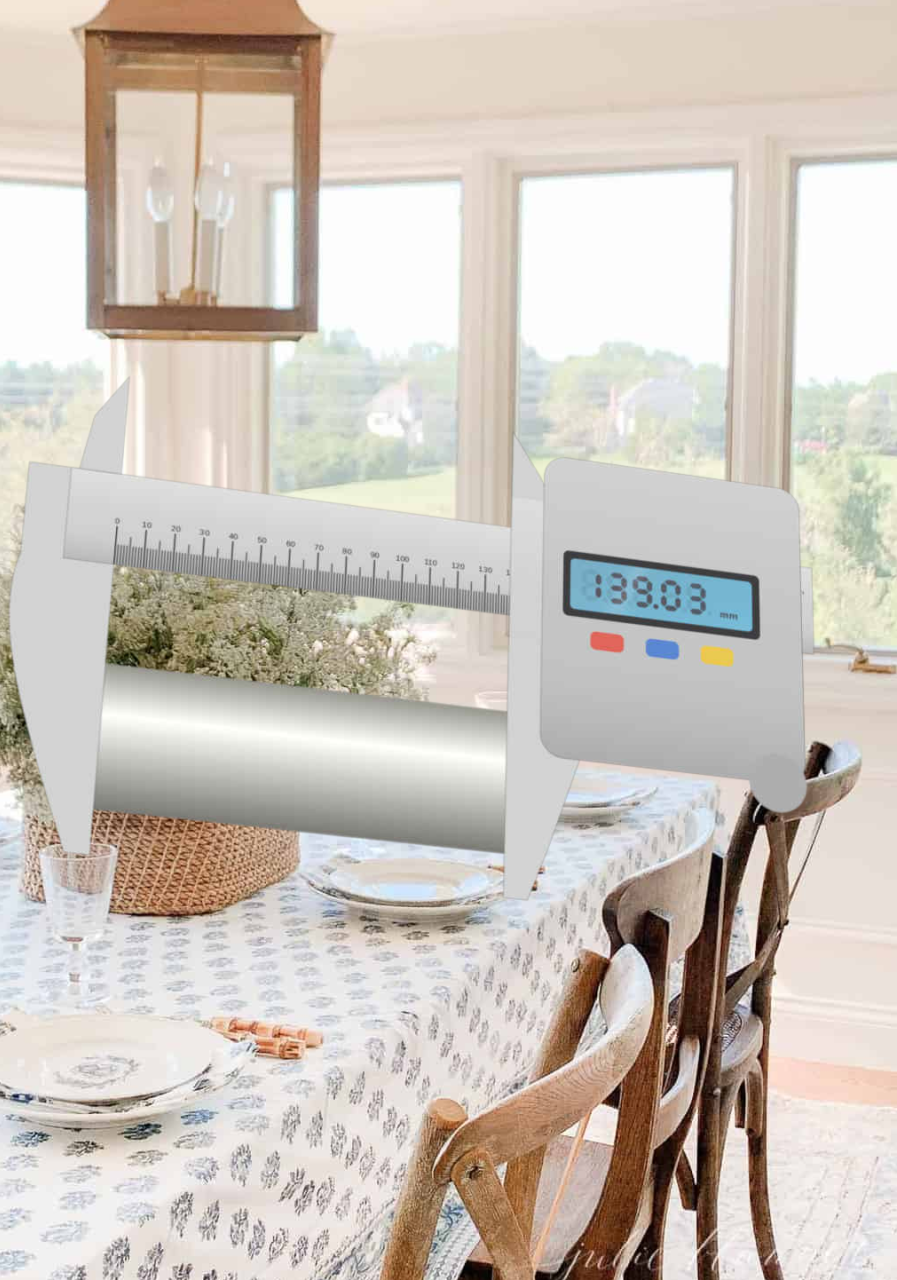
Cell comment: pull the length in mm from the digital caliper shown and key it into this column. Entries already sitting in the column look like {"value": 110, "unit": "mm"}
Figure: {"value": 139.03, "unit": "mm"}
